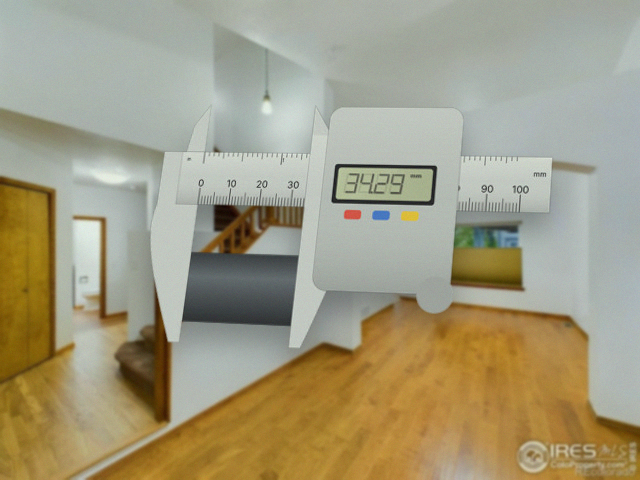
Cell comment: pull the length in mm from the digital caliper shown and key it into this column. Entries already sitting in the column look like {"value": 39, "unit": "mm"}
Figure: {"value": 34.29, "unit": "mm"}
